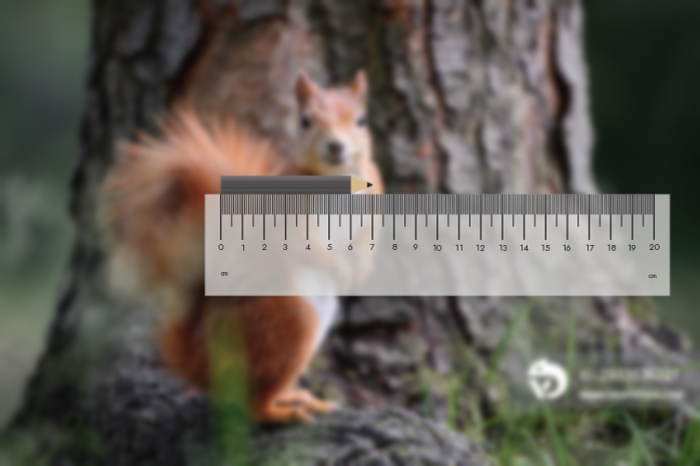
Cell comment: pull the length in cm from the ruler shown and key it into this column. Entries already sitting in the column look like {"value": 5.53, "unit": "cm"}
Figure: {"value": 7, "unit": "cm"}
